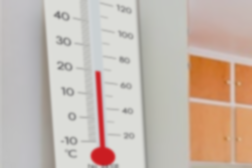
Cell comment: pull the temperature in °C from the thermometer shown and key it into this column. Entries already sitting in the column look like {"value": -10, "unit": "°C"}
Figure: {"value": 20, "unit": "°C"}
